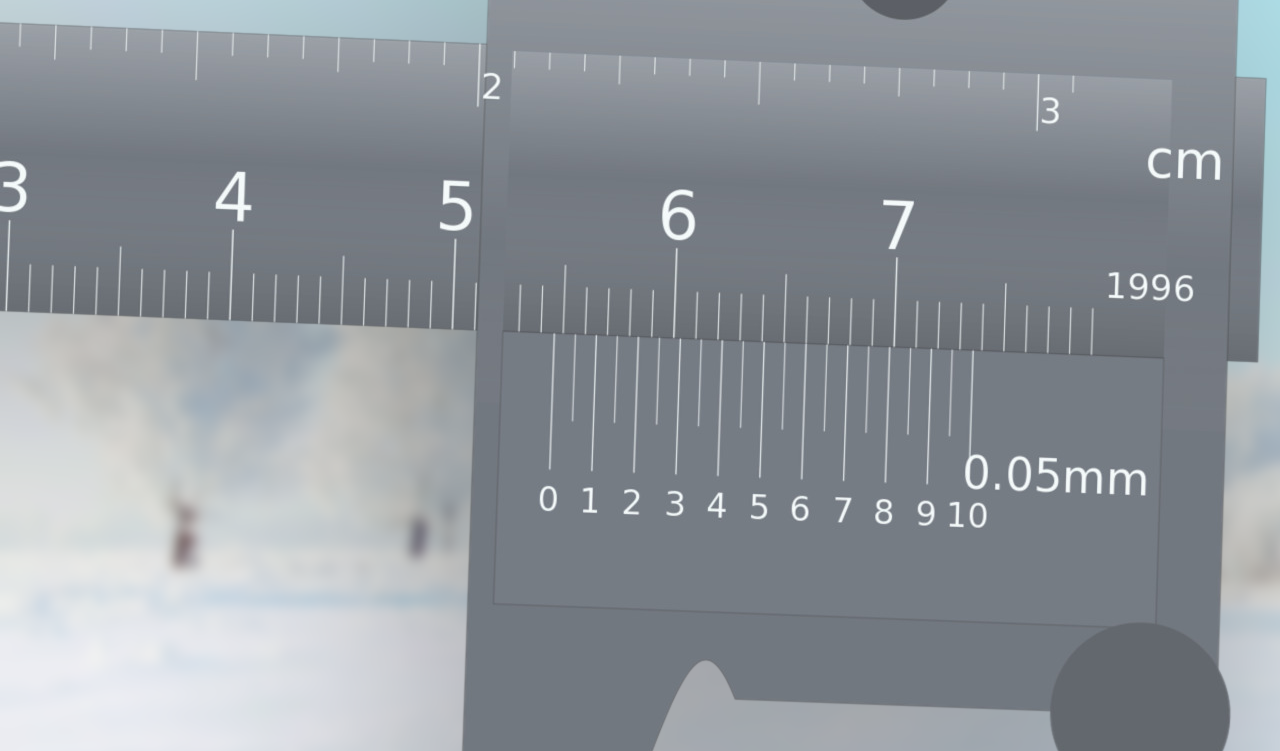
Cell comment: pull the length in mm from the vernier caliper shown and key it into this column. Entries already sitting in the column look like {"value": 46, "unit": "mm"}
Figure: {"value": 54.6, "unit": "mm"}
